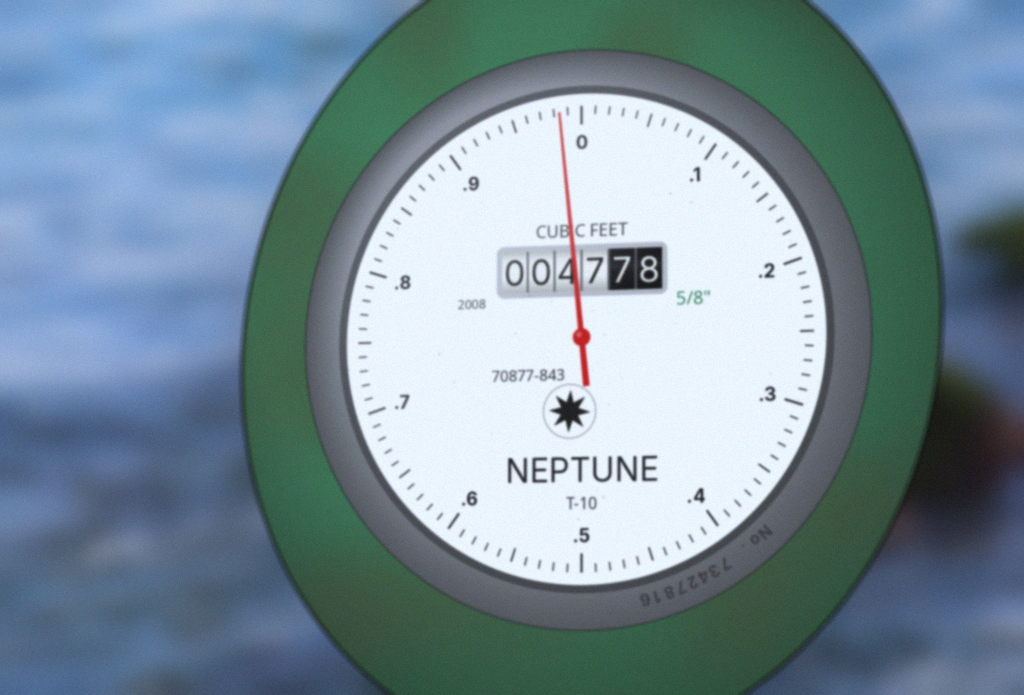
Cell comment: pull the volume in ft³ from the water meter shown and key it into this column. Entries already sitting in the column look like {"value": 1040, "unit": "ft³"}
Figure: {"value": 4777.98, "unit": "ft³"}
